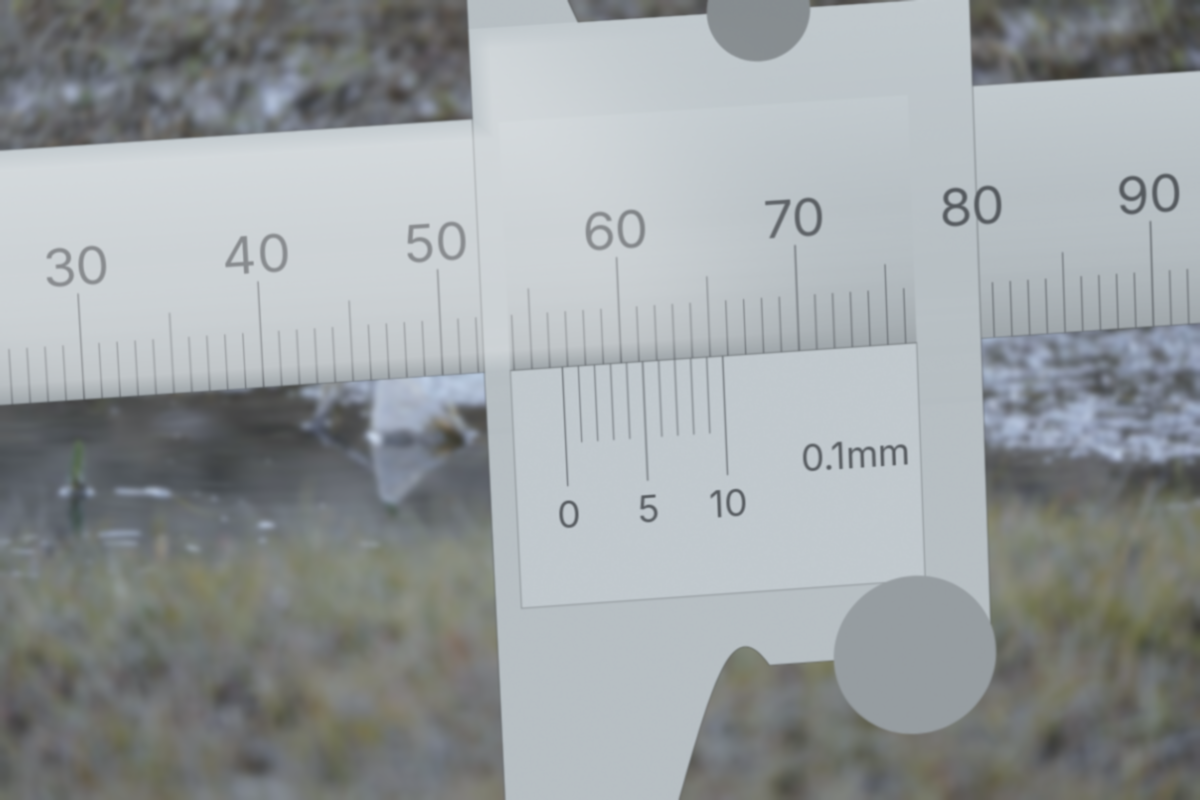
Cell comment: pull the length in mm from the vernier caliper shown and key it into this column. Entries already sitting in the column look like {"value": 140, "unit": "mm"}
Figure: {"value": 56.7, "unit": "mm"}
